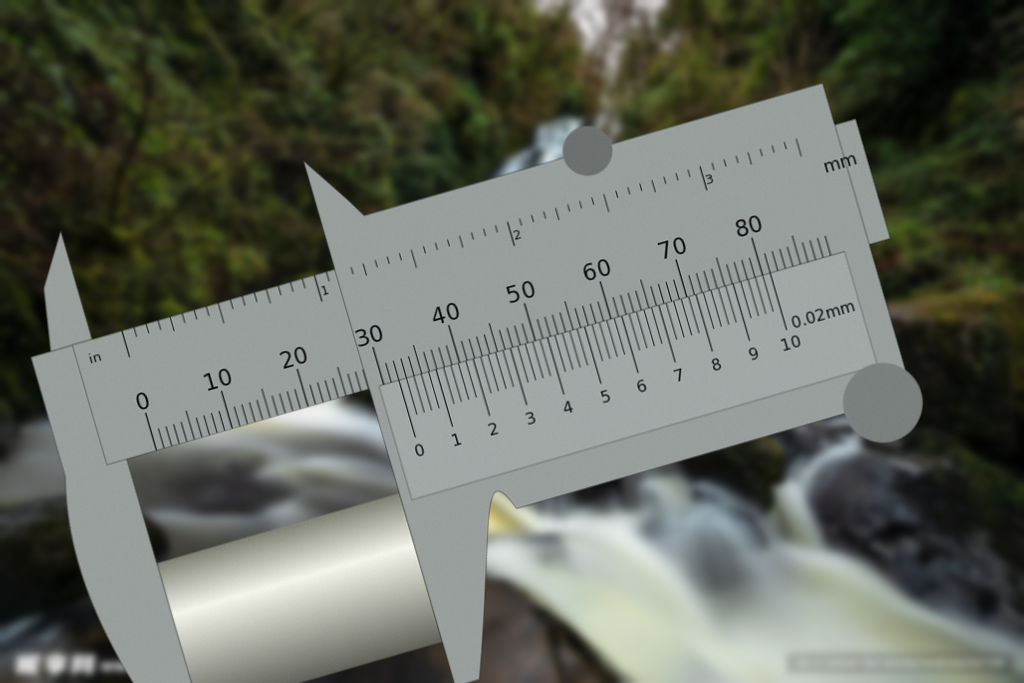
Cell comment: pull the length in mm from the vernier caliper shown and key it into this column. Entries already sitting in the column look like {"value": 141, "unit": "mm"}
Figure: {"value": 32.0, "unit": "mm"}
